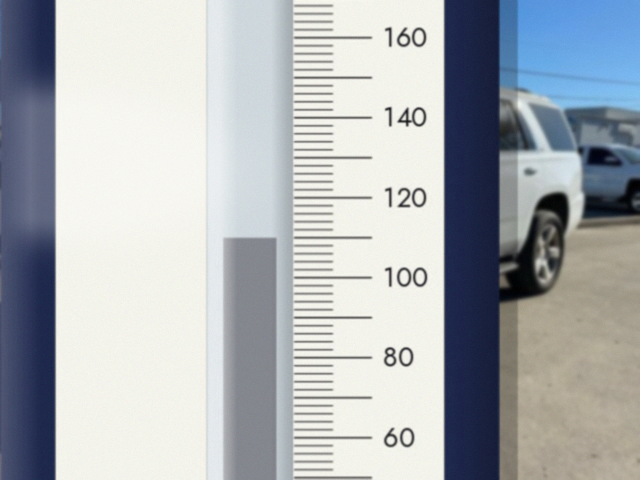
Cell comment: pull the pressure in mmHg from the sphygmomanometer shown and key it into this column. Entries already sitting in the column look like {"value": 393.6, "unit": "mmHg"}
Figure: {"value": 110, "unit": "mmHg"}
